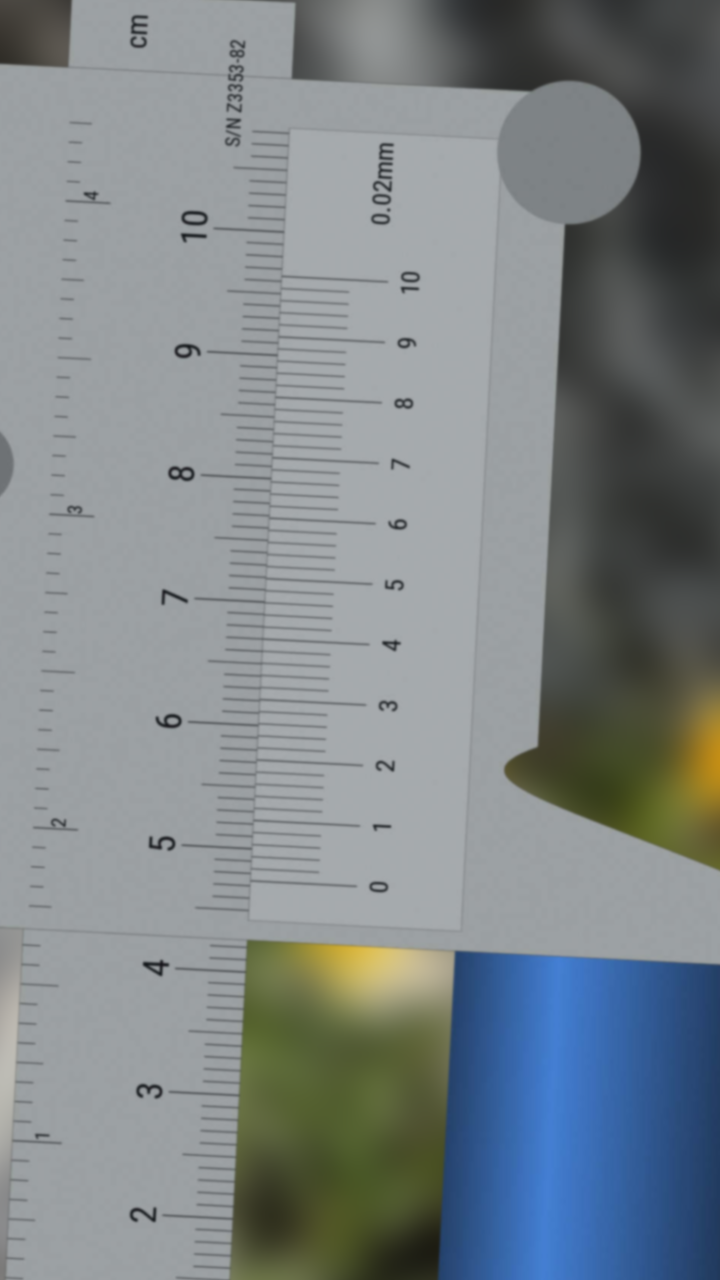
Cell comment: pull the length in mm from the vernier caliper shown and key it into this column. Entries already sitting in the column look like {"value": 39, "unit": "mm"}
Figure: {"value": 47.4, "unit": "mm"}
